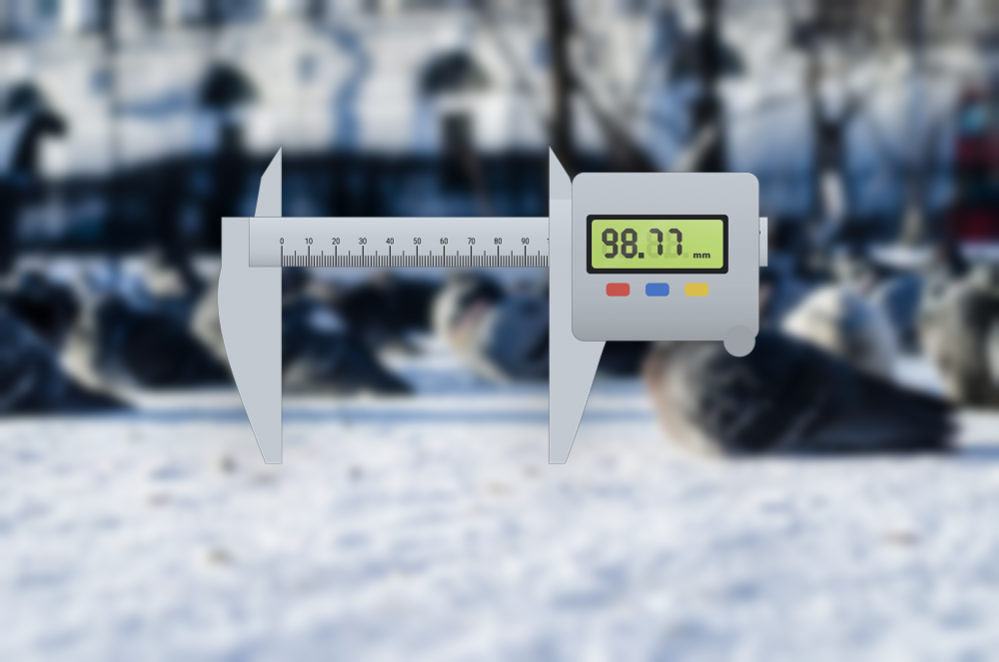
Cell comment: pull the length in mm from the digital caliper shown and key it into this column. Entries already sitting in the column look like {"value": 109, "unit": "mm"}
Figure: {"value": 98.77, "unit": "mm"}
